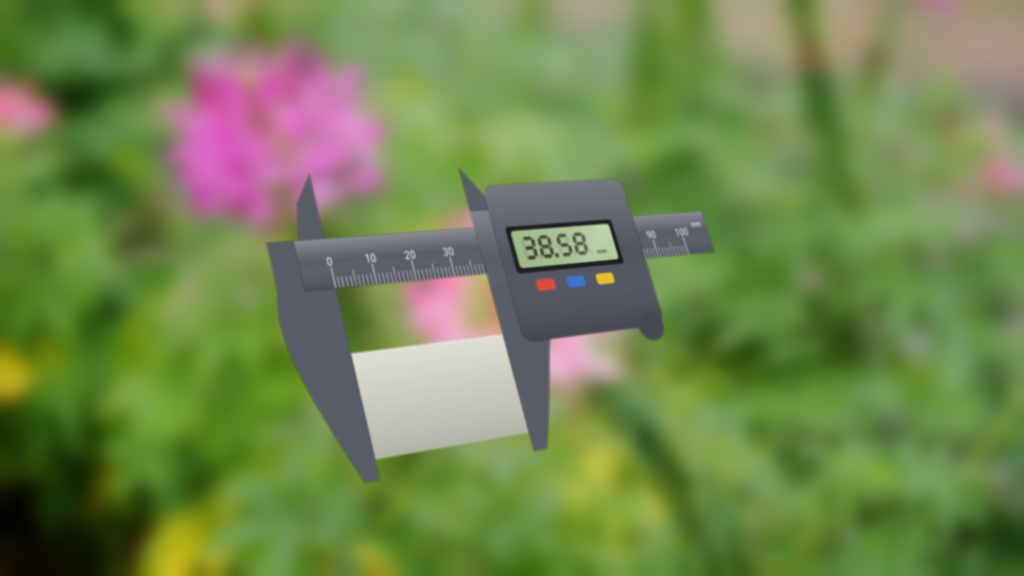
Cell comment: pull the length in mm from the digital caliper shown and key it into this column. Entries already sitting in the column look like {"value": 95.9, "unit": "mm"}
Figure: {"value": 38.58, "unit": "mm"}
